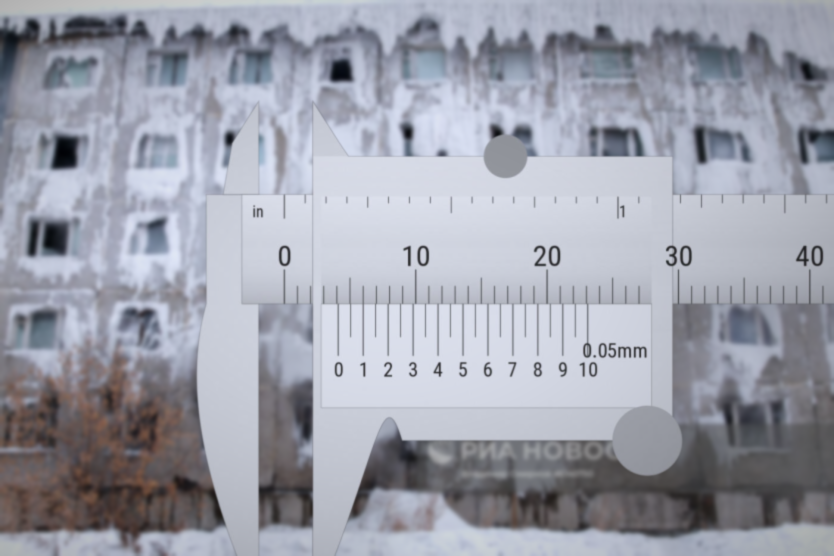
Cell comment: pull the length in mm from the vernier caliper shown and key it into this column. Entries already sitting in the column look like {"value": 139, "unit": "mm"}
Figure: {"value": 4.1, "unit": "mm"}
